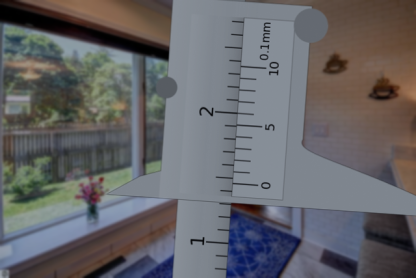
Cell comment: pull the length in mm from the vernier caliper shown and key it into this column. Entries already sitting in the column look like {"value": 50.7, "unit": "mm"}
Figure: {"value": 14.6, "unit": "mm"}
